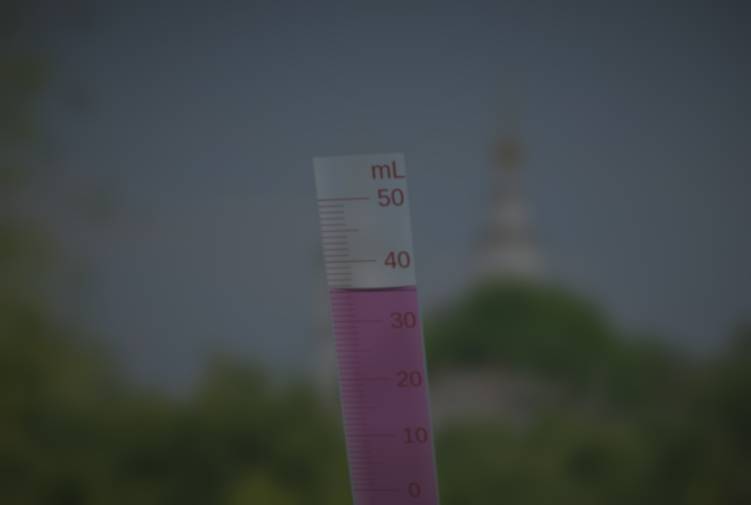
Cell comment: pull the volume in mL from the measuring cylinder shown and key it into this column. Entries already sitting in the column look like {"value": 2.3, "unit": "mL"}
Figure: {"value": 35, "unit": "mL"}
